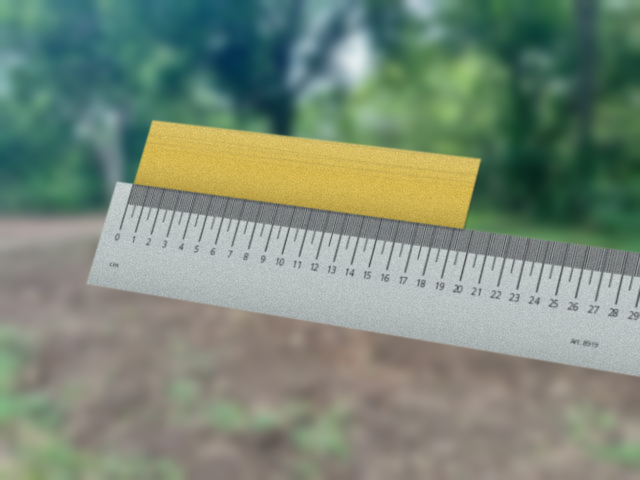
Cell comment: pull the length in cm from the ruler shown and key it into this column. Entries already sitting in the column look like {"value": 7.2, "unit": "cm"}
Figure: {"value": 19.5, "unit": "cm"}
